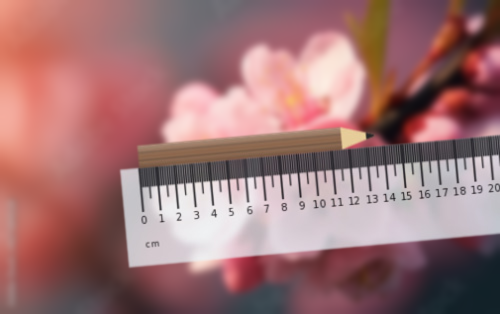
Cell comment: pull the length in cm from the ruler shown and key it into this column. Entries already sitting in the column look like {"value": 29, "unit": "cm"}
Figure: {"value": 13.5, "unit": "cm"}
